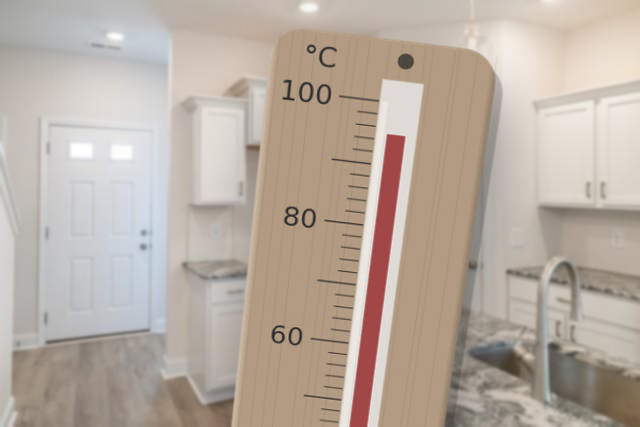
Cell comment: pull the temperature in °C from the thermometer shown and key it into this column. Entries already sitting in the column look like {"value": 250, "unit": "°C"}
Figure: {"value": 95, "unit": "°C"}
